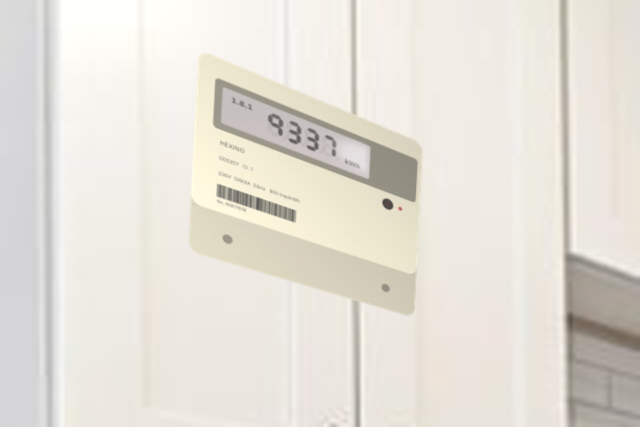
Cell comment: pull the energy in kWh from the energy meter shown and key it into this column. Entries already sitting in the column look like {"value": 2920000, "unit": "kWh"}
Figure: {"value": 9337, "unit": "kWh"}
